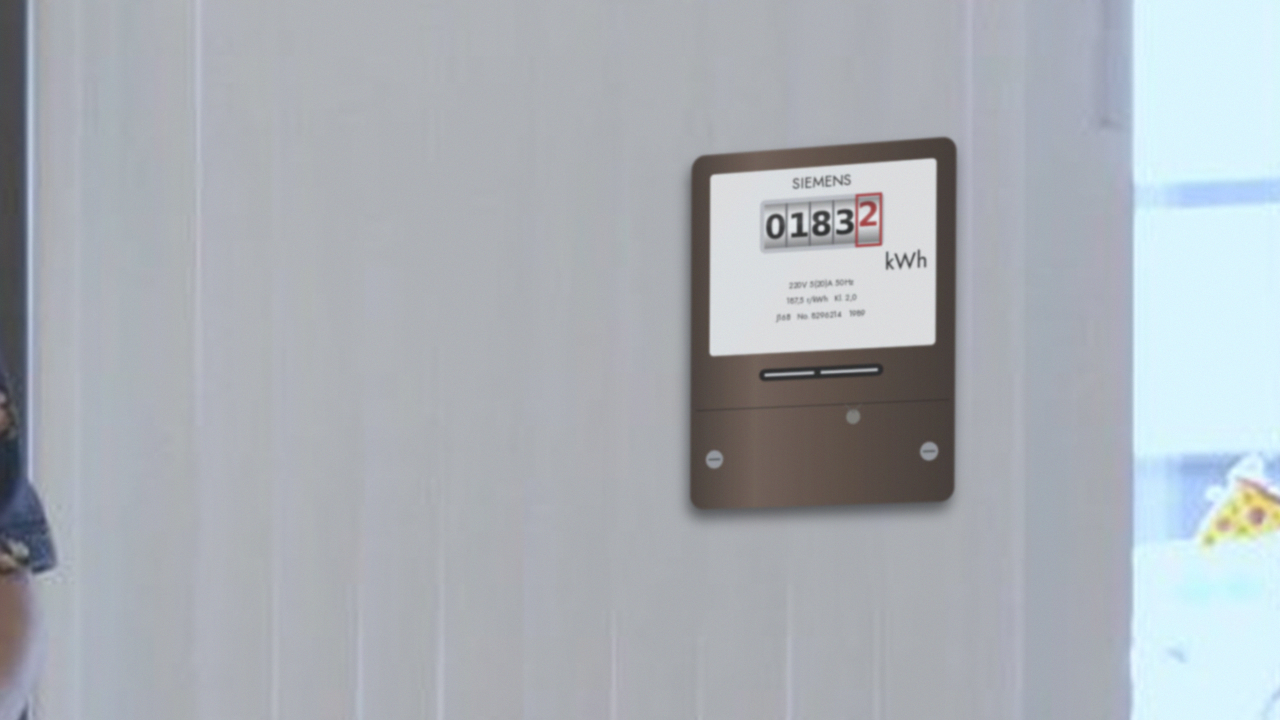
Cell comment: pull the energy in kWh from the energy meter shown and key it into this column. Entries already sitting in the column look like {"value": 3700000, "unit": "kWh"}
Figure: {"value": 183.2, "unit": "kWh"}
